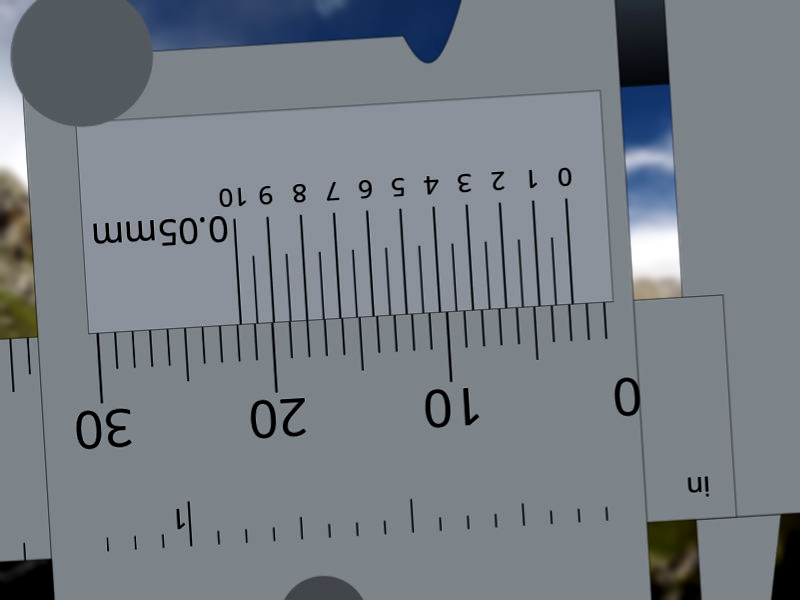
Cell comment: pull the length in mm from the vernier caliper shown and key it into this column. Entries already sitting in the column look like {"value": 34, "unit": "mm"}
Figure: {"value": 2.8, "unit": "mm"}
